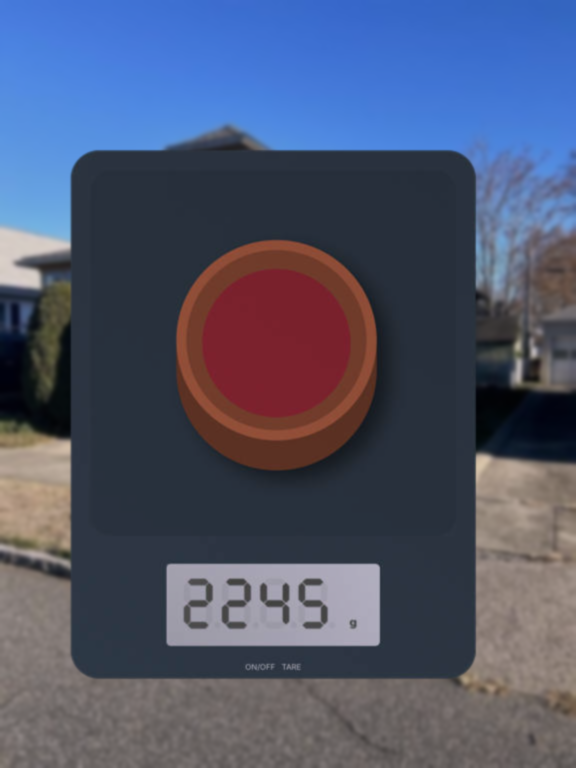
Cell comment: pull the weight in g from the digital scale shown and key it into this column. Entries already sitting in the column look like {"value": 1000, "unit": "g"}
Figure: {"value": 2245, "unit": "g"}
